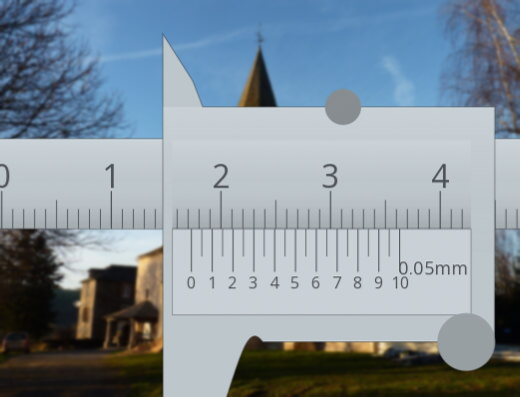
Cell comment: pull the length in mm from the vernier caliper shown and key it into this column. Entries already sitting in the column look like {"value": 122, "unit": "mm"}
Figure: {"value": 17.3, "unit": "mm"}
